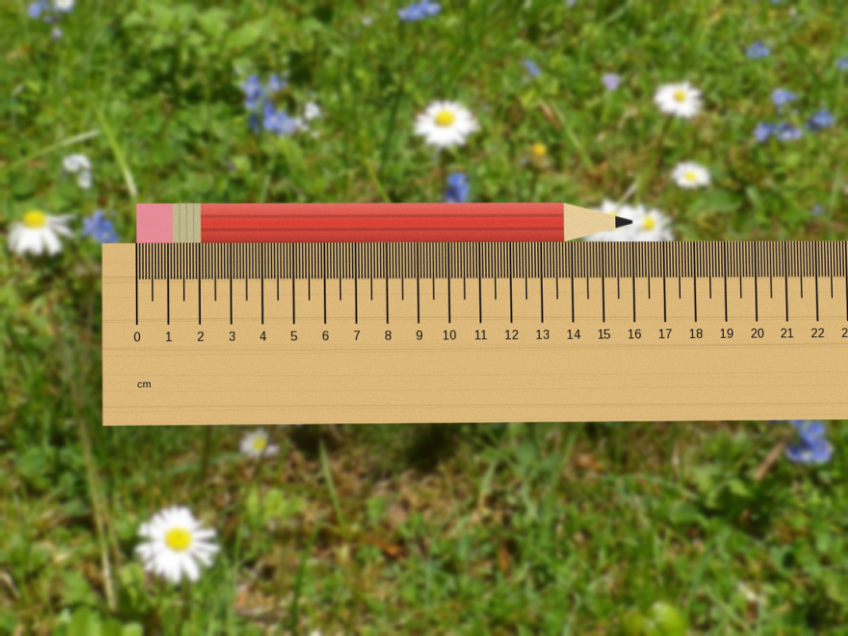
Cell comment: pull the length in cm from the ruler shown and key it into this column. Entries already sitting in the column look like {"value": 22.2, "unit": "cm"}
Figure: {"value": 16, "unit": "cm"}
